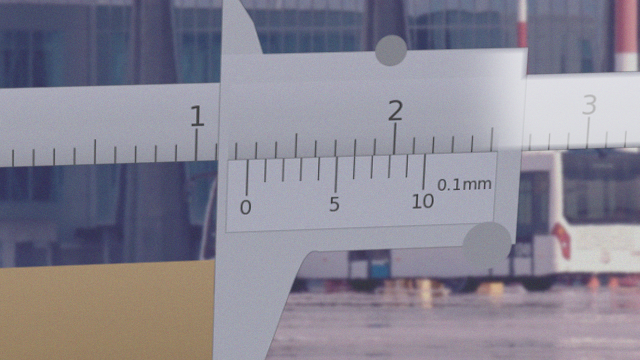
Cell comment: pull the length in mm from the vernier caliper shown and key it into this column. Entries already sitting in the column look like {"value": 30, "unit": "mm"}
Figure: {"value": 12.6, "unit": "mm"}
